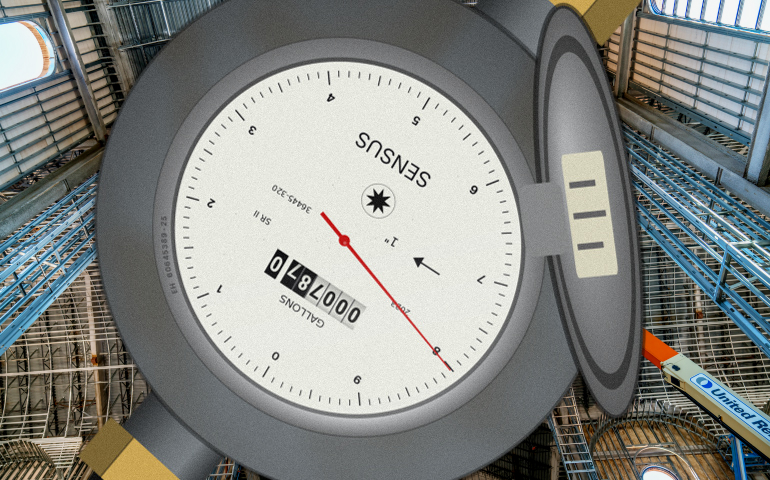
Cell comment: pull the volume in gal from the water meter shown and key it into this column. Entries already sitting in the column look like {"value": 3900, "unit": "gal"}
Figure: {"value": 7868.0, "unit": "gal"}
